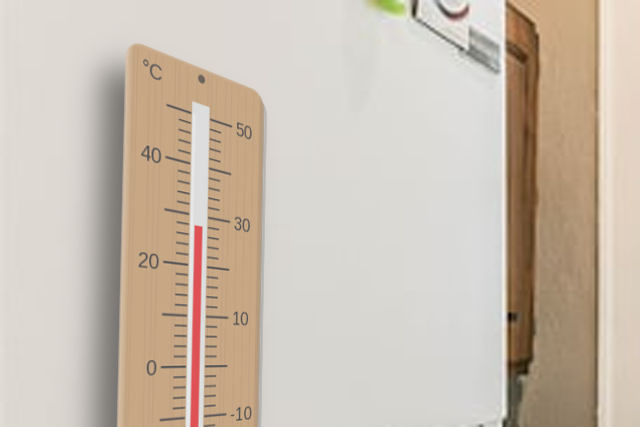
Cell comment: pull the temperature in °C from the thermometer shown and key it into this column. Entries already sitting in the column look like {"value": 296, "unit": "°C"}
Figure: {"value": 28, "unit": "°C"}
